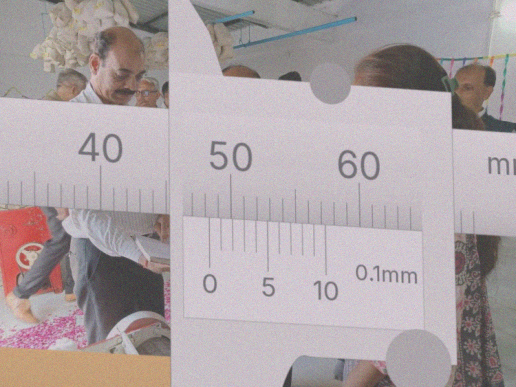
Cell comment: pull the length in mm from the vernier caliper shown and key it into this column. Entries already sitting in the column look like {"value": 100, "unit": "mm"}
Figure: {"value": 48.3, "unit": "mm"}
